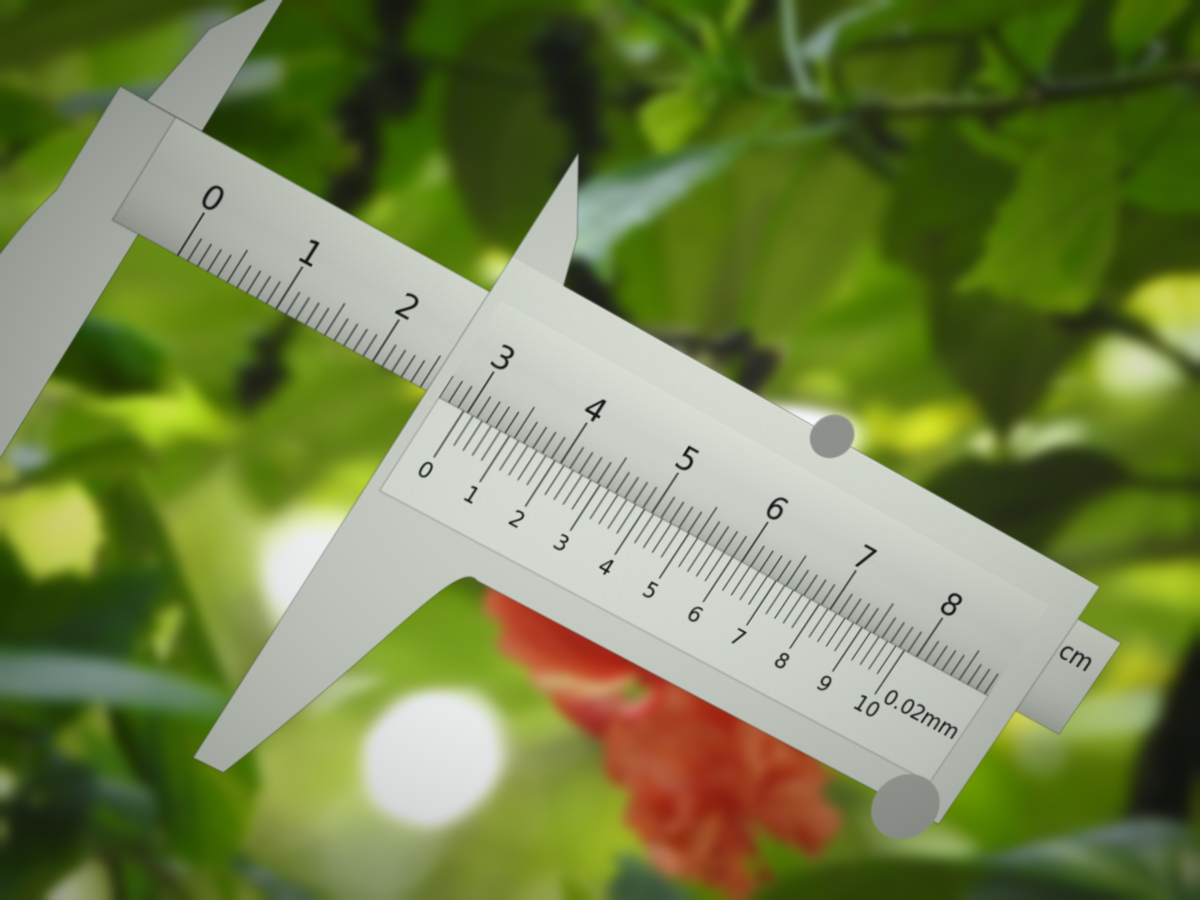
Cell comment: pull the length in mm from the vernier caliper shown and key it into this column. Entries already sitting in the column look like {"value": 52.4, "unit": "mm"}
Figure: {"value": 29.6, "unit": "mm"}
